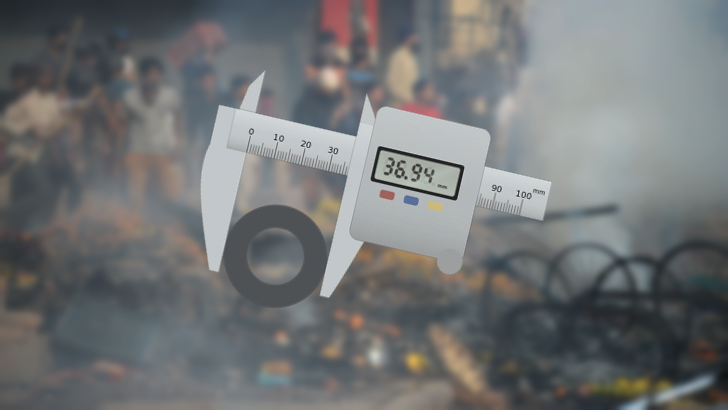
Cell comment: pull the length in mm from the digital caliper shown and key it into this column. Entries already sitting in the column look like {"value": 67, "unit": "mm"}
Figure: {"value": 36.94, "unit": "mm"}
